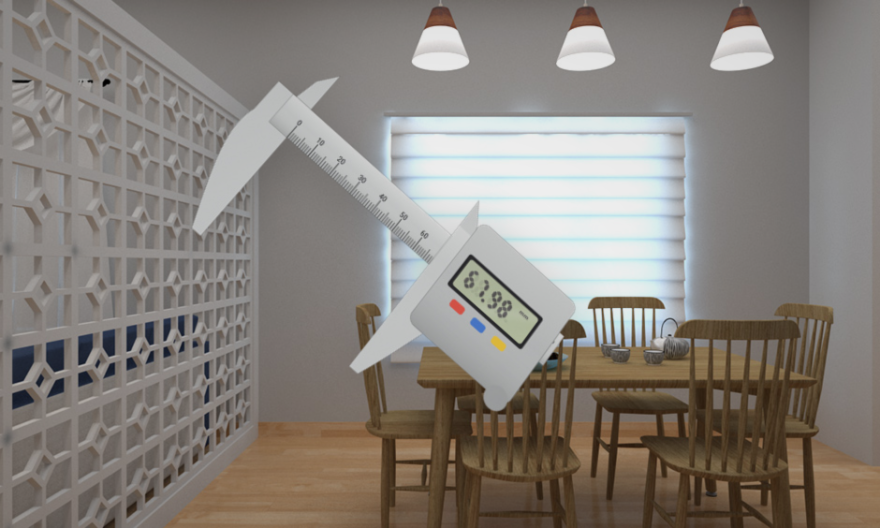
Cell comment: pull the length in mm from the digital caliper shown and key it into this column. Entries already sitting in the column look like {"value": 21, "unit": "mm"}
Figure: {"value": 67.98, "unit": "mm"}
